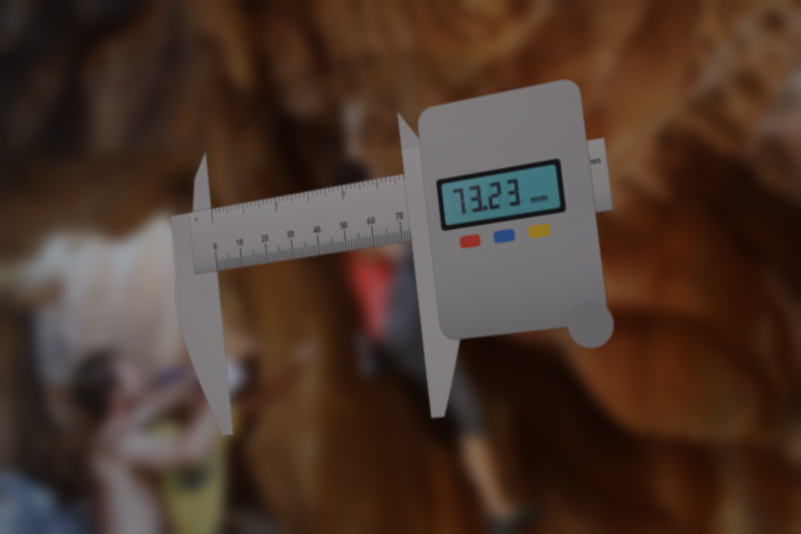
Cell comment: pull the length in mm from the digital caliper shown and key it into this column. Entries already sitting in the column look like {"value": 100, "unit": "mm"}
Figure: {"value": 73.23, "unit": "mm"}
